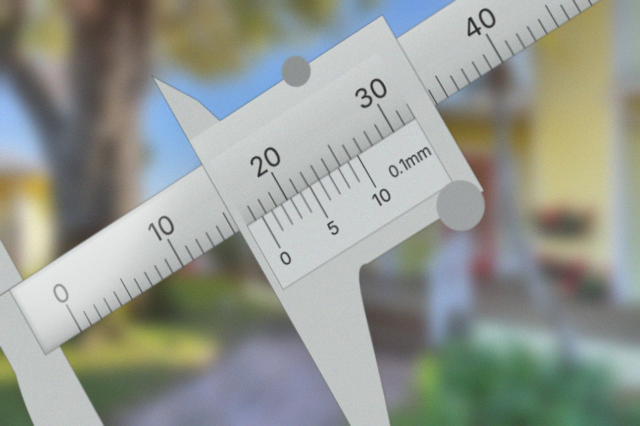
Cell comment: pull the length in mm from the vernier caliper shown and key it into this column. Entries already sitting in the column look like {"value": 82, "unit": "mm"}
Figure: {"value": 17.6, "unit": "mm"}
